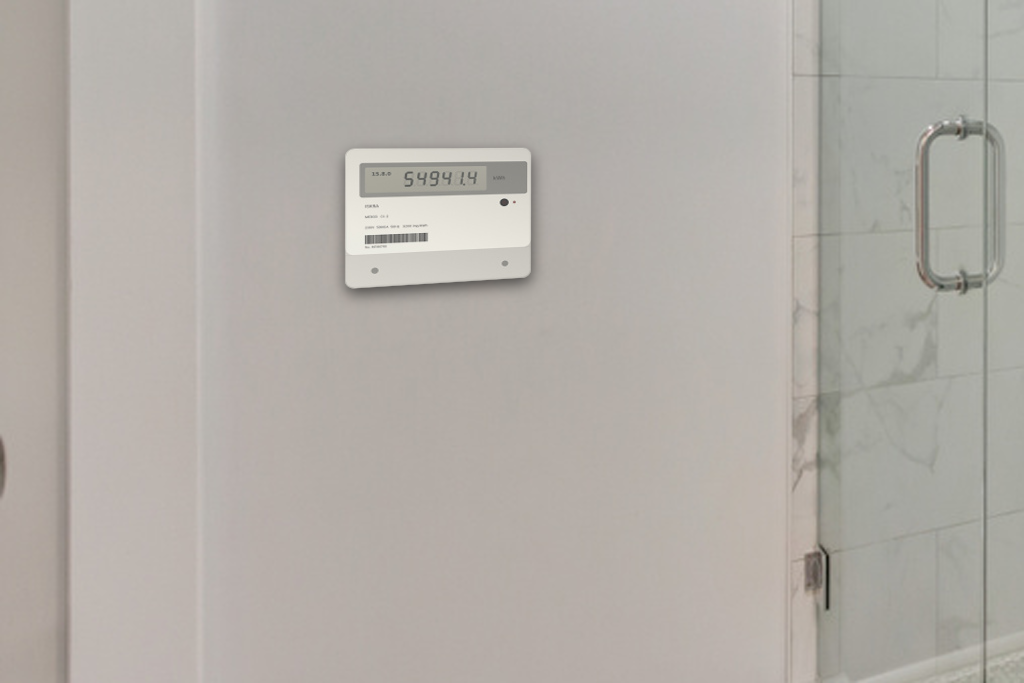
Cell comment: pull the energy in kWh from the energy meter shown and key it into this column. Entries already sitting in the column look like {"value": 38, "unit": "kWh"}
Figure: {"value": 54941.4, "unit": "kWh"}
